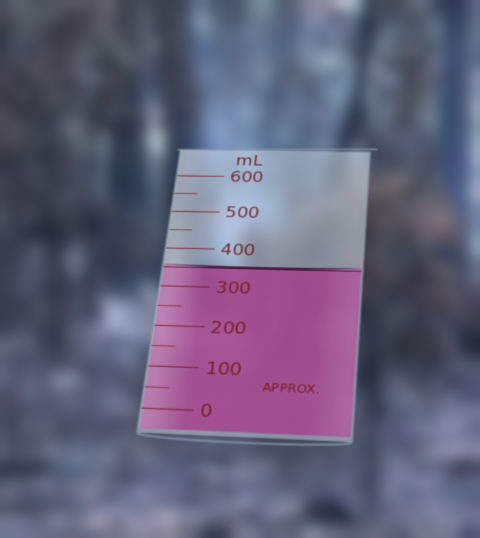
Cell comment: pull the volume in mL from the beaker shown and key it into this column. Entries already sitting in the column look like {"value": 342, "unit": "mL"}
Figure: {"value": 350, "unit": "mL"}
